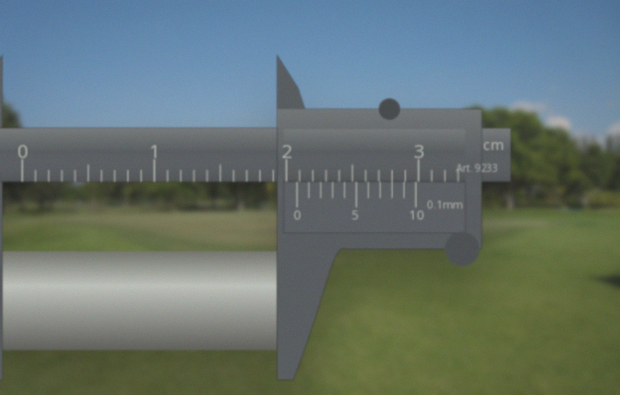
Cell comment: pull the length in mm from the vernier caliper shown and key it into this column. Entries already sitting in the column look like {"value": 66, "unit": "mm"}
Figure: {"value": 20.8, "unit": "mm"}
